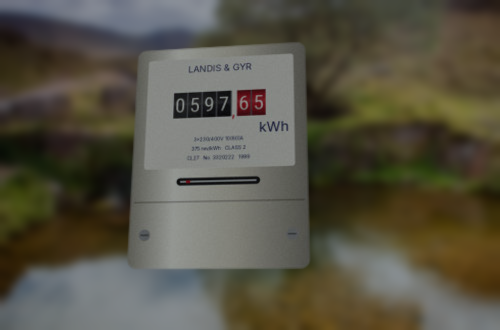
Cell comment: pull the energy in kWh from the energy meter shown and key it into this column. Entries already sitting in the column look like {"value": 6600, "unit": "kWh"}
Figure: {"value": 597.65, "unit": "kWh"}
